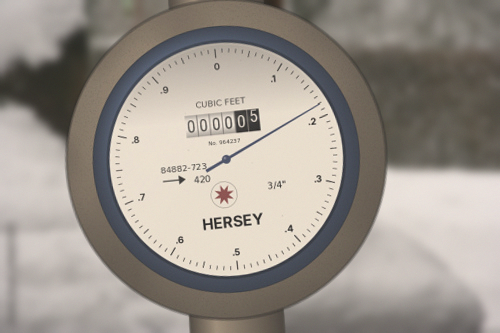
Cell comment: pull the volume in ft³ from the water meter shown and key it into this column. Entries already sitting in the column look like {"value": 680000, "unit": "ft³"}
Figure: {"value": 5.18, "unit": "ft³"}
